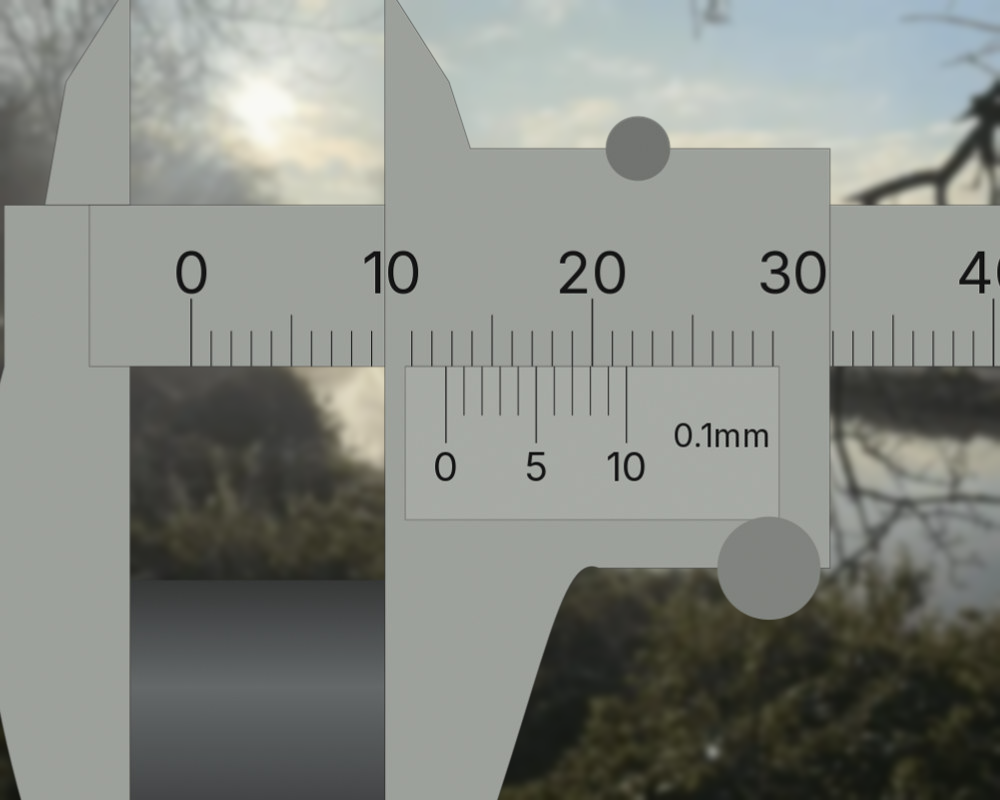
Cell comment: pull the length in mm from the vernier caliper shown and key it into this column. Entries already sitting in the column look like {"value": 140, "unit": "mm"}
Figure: {"value": 12.7, "unit": "mm"}
